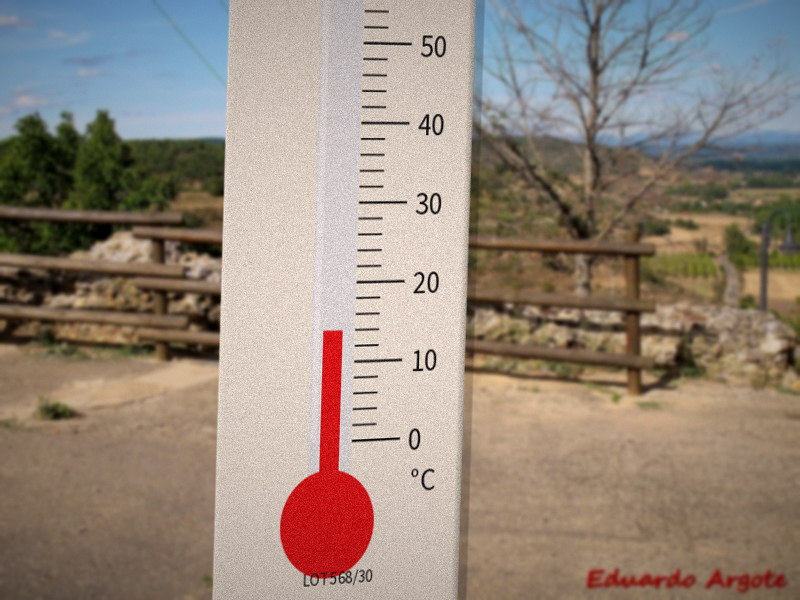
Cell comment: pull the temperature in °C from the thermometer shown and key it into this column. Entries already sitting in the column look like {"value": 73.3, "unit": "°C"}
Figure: {"value": 14, "unit": "°C"}
